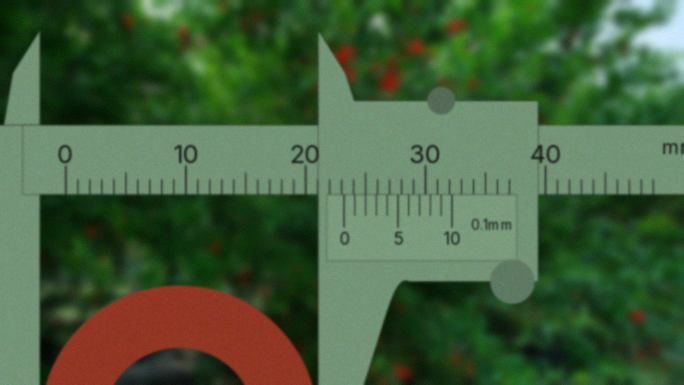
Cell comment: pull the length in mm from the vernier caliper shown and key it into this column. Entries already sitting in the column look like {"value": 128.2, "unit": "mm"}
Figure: {"value": 23.2, "unit": "mm"}
